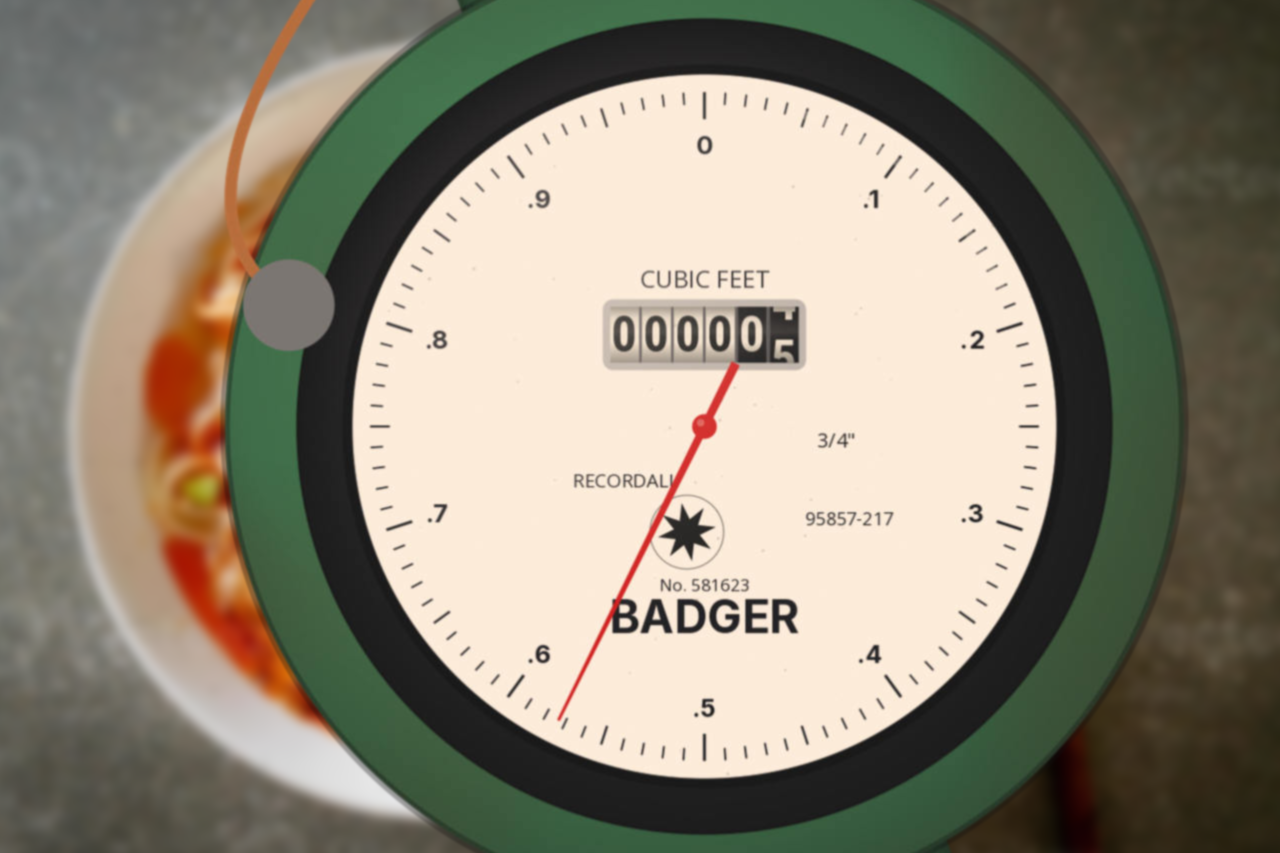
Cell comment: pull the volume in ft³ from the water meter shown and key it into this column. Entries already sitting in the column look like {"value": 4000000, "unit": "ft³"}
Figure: {"value": 4.57, "unit": "ft³"}
